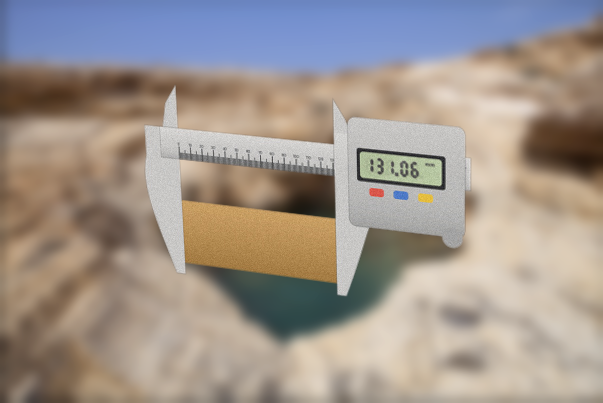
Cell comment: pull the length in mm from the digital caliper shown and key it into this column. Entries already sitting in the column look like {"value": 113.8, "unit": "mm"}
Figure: {"value": 131.06, "unit": "mm"}
